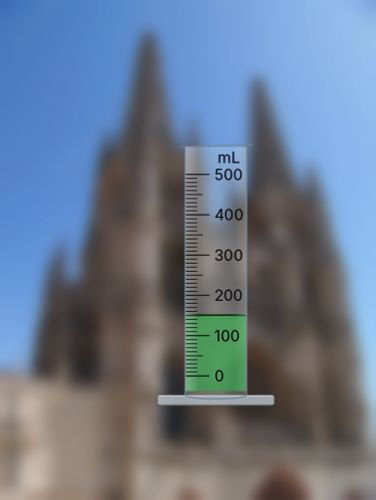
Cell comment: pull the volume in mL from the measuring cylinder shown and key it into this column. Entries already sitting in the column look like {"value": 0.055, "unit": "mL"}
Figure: {"value": 150, "unit": "mL"}
